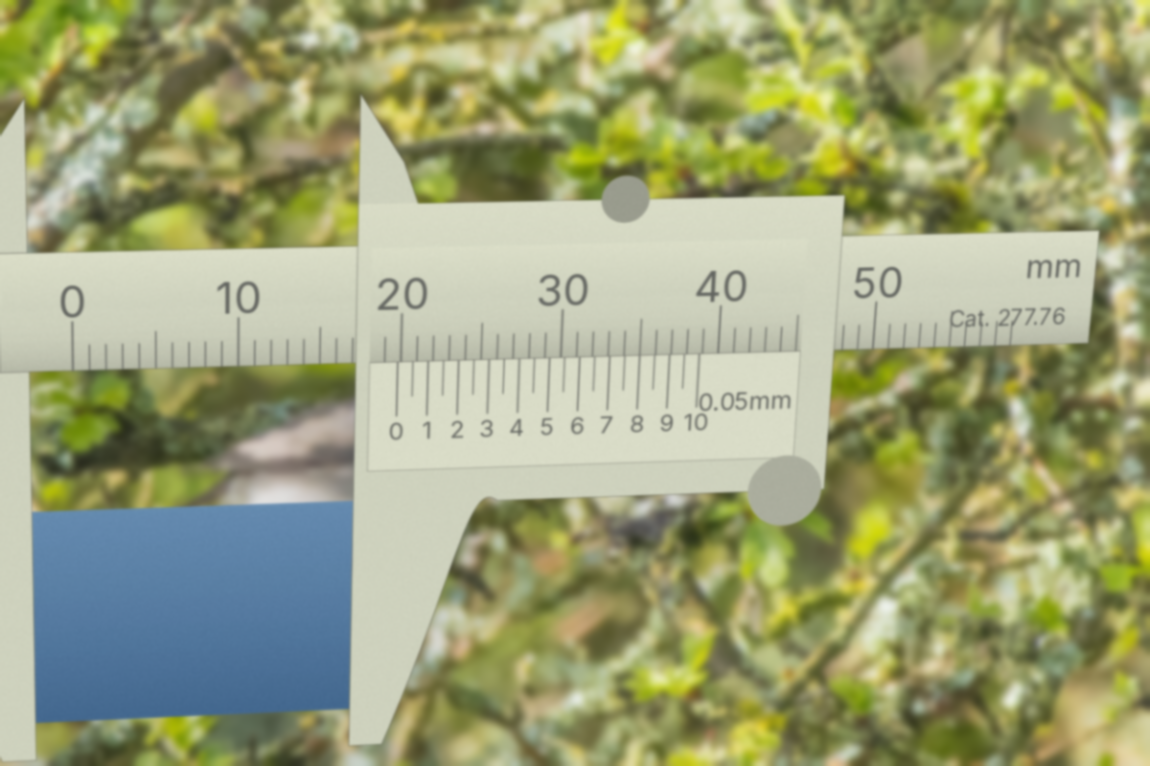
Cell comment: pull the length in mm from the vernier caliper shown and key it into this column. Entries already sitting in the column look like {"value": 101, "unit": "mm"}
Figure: {"value": 19.8, "unit": "mm"}
